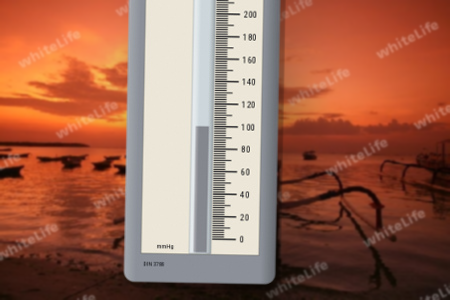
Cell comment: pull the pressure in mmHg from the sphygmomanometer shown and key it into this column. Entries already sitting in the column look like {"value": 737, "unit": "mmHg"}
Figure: {"value": 100, "unit": "mmHg"}
